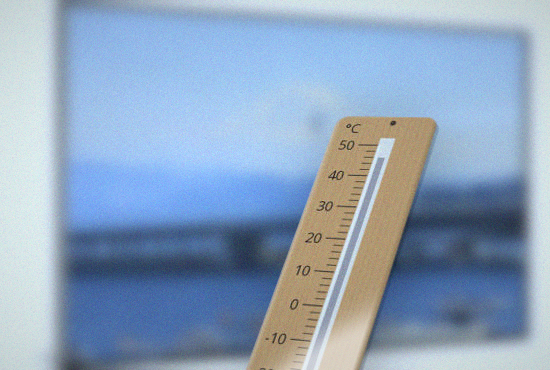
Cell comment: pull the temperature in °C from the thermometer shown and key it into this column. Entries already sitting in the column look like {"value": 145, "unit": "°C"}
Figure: {"value": 46, "unit": "°C"}
